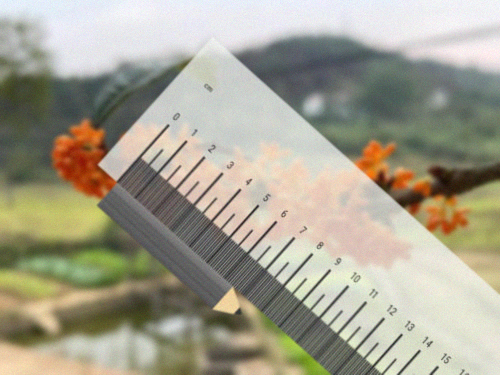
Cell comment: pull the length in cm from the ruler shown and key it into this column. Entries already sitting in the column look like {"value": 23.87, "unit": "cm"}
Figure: {"value": 7.5, "unit": "cm"}
